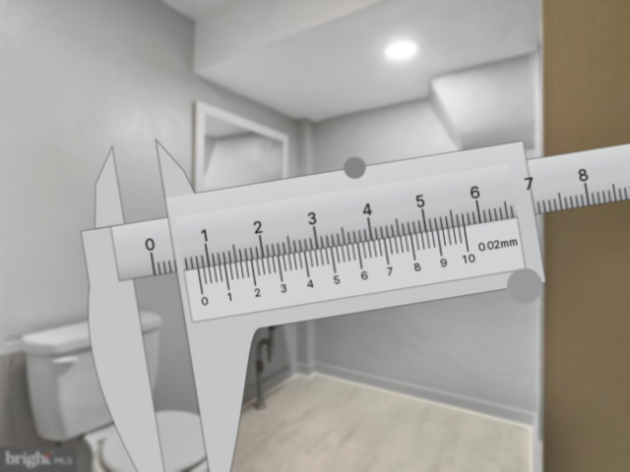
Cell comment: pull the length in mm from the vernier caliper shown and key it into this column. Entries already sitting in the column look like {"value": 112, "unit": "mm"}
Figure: {"value": 8.0, "unit": "mm"}
